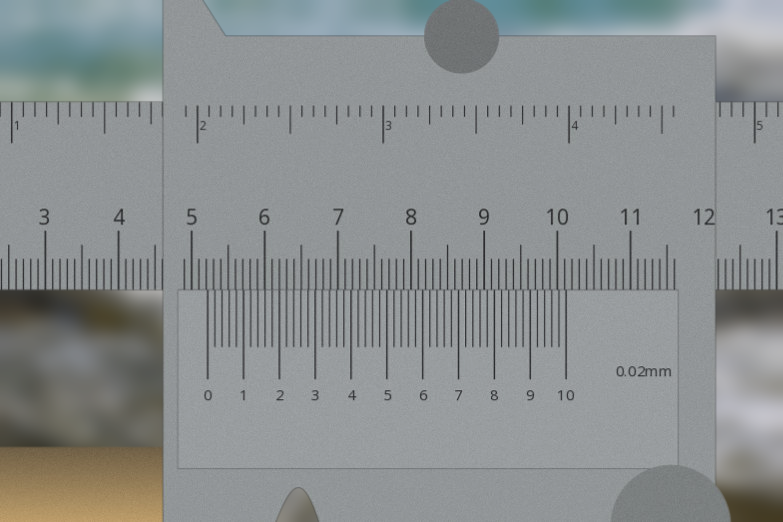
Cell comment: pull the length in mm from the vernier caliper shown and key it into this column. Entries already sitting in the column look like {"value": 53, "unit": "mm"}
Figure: {"value": 52.2, "unit": "mm"}
